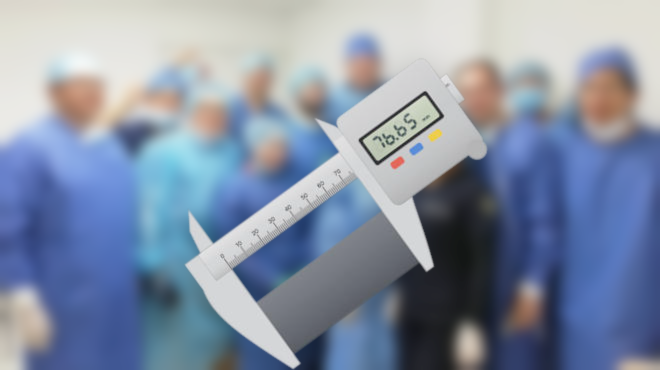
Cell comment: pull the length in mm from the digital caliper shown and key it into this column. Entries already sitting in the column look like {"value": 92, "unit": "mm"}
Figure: {"value": 76.65, "unit": "mm"}
